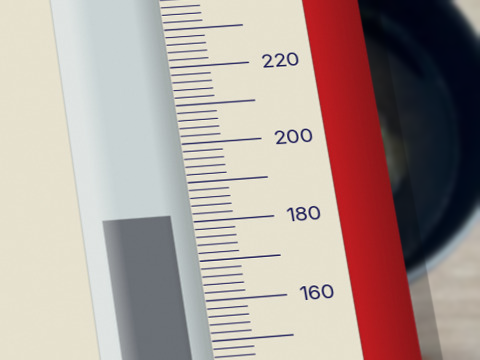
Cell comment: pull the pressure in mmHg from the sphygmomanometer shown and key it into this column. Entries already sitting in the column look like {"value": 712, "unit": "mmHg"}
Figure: {"value": 182, "unit": "mmHg"}
